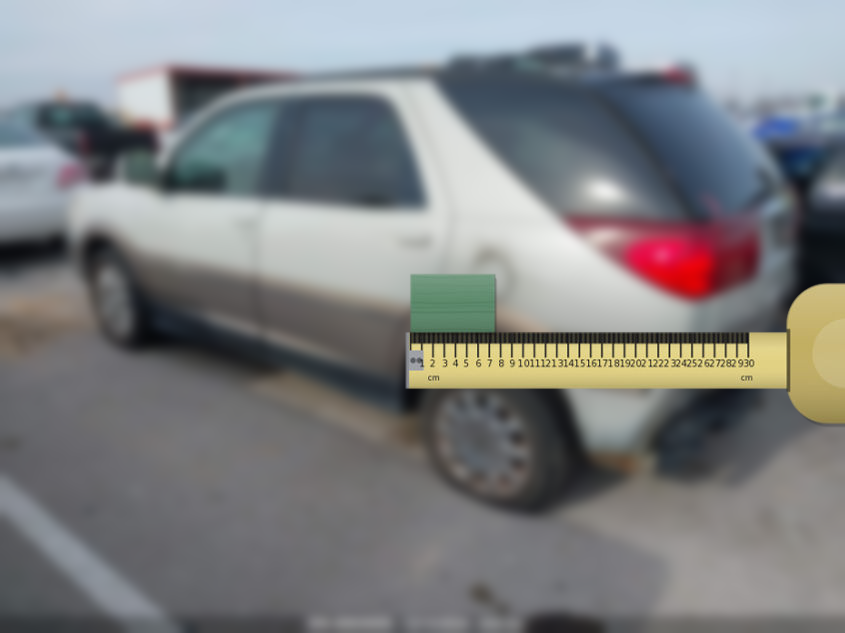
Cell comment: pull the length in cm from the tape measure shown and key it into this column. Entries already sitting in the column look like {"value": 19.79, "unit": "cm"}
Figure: {"value": 7.5, "unit": "cm"}
